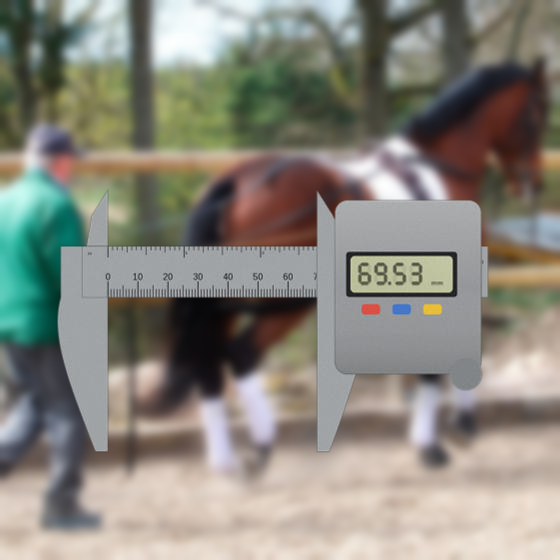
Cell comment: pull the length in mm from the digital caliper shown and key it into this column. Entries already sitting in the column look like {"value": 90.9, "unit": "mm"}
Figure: {"value": 69.53, "unit": "mm"}
